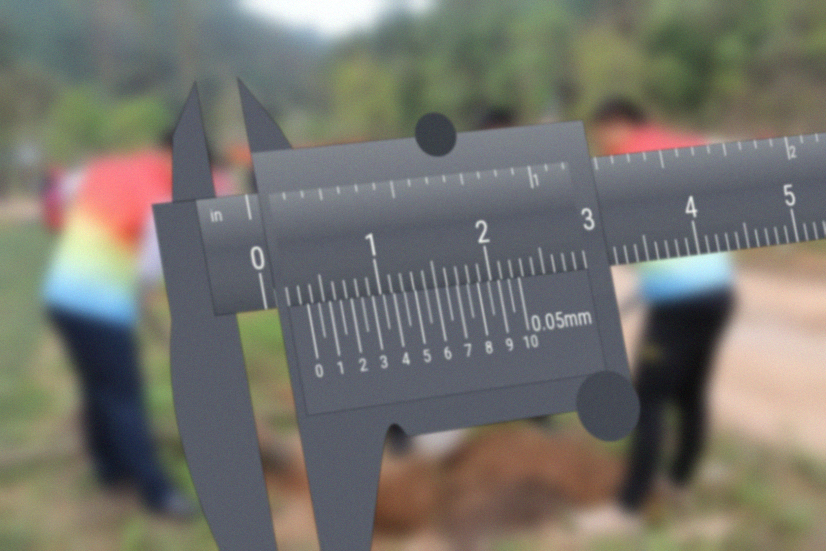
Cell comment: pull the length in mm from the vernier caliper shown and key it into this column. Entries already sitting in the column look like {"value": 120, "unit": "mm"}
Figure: {"value": 3.6, "unit": "mm"}
